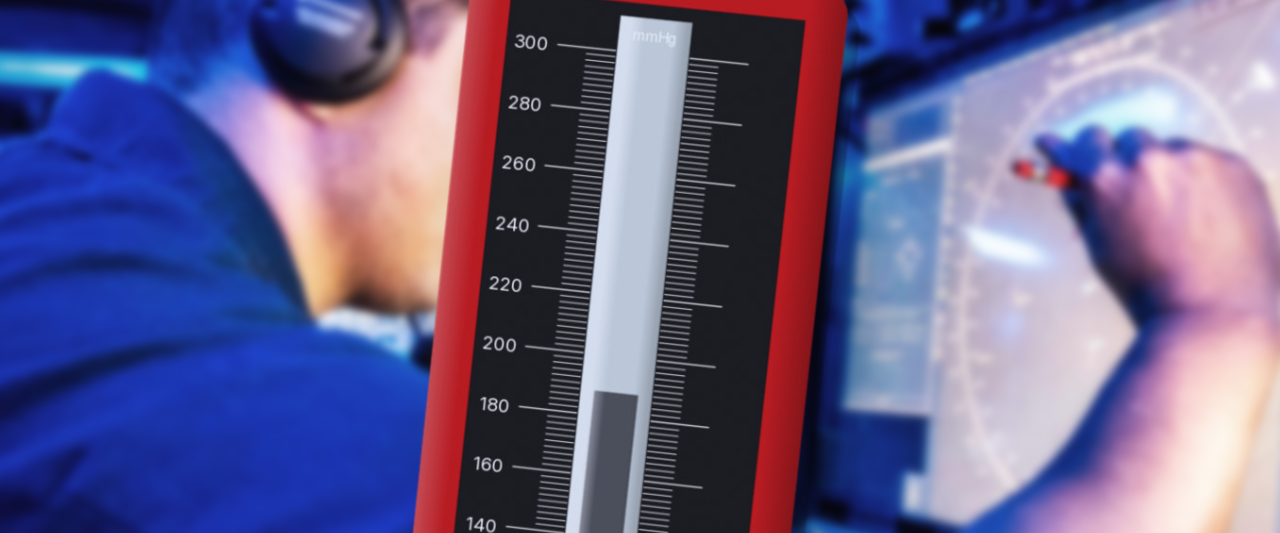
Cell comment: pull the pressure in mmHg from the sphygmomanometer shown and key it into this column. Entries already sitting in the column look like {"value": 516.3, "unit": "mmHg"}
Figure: {"value": 188, "unit": "mmHg"}
